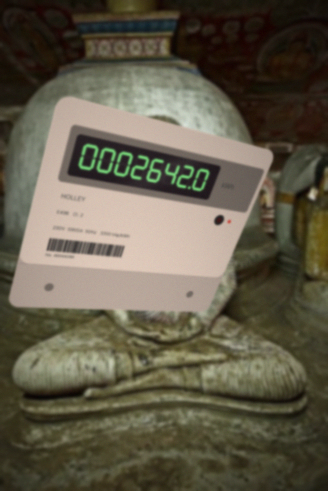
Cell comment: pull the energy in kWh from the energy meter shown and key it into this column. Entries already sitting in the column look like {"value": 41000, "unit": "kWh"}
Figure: {"value": 2642.0, "unit": "kWh"}
